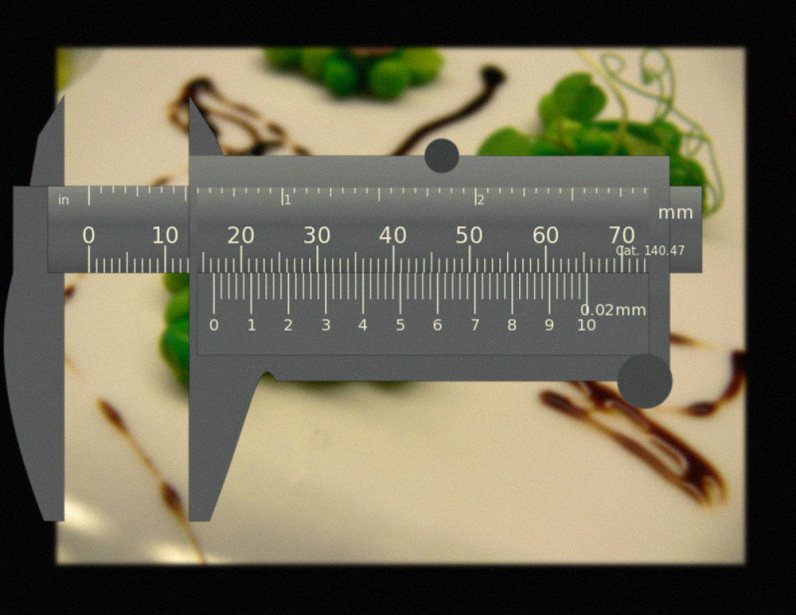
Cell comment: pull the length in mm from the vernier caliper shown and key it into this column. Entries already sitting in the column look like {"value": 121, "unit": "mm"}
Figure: {"value": 16.4, "unit": "mm"}
